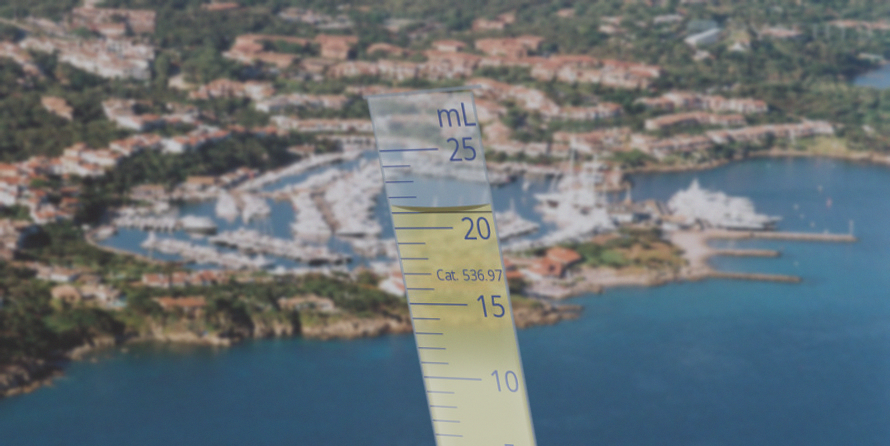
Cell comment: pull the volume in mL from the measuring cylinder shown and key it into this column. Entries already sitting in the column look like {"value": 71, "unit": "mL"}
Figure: {"value": 21, "unit": "mL"}
